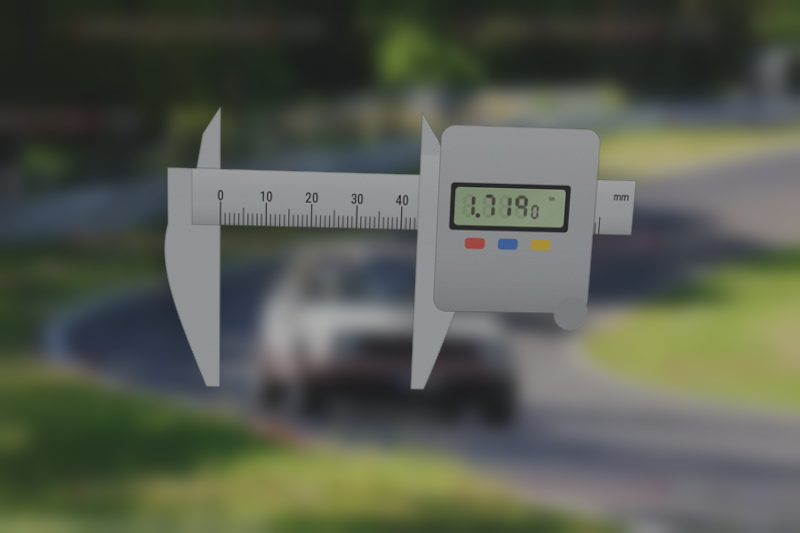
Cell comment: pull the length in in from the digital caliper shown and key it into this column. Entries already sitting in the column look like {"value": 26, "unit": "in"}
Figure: {"value": 1.7190, "unit": "in"}
